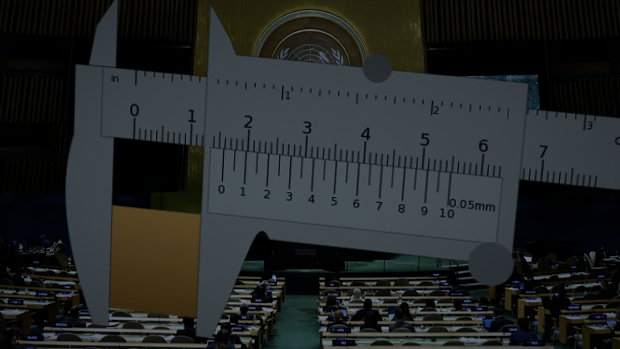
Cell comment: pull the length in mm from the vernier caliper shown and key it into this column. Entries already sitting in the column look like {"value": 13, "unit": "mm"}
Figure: {"value": 15.8, "unit": "mm"}
